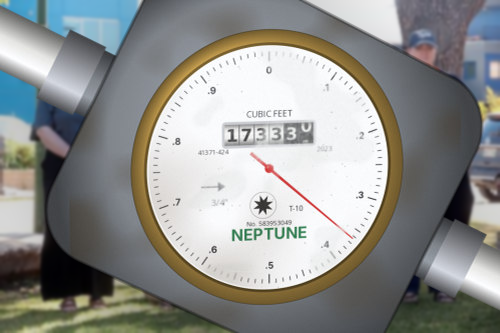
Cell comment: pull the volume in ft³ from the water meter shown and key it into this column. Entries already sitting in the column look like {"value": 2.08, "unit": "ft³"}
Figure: {"value": 173330.36, "unit": "ft³"}
